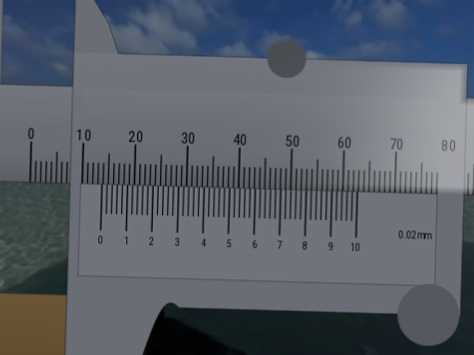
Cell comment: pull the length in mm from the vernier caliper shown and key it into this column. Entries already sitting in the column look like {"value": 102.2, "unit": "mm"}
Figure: {"value": 13.8, "unit": "mm"}
